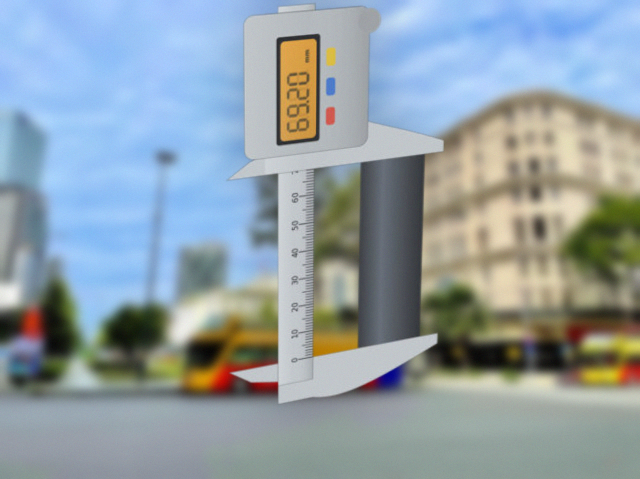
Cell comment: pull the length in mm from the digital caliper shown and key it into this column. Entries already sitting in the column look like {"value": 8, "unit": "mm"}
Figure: {"value": 69.20, "unit": "mm"}
